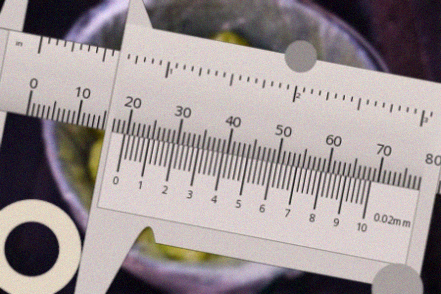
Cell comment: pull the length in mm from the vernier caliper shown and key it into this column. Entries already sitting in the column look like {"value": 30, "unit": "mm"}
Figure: {"value": 19.5, "unit": "mm"}
